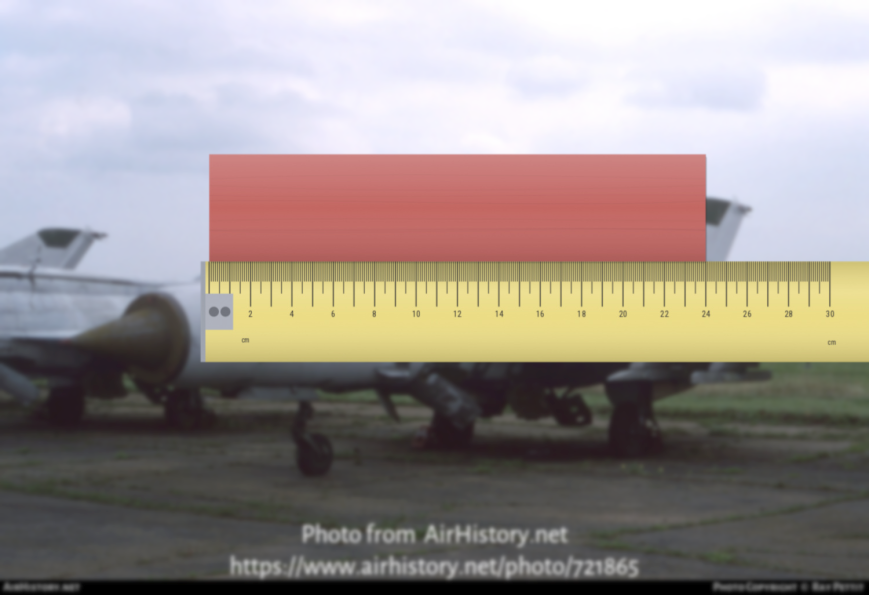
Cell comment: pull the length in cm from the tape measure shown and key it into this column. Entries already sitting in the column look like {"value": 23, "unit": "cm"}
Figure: {"value": 24, "unit": "cm"}
